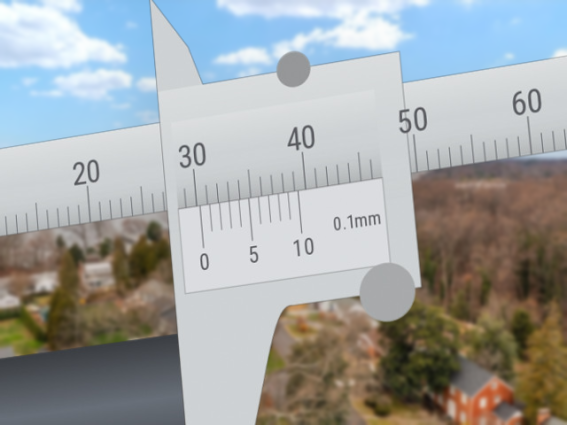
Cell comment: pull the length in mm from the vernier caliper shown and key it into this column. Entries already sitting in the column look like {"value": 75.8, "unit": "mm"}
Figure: {"value": 30.3, "unit": "mm"}
